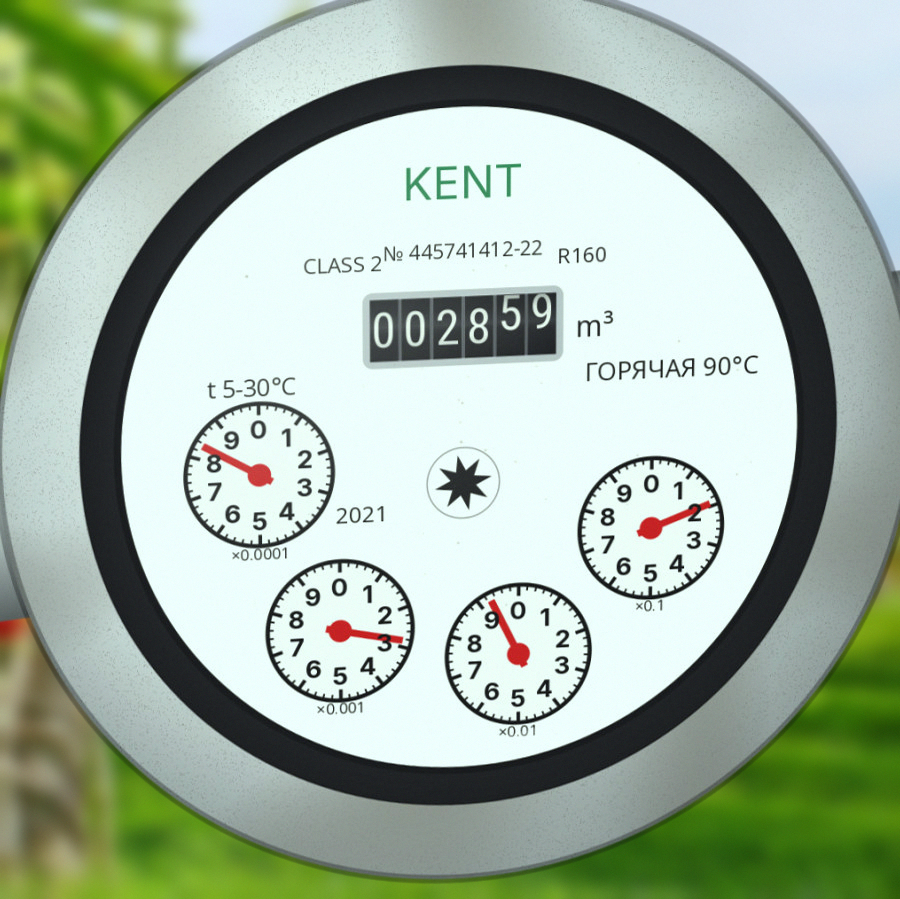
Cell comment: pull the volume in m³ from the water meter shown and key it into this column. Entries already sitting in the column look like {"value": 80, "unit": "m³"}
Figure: {"value": 2859.1928, "unit": "m³"}
